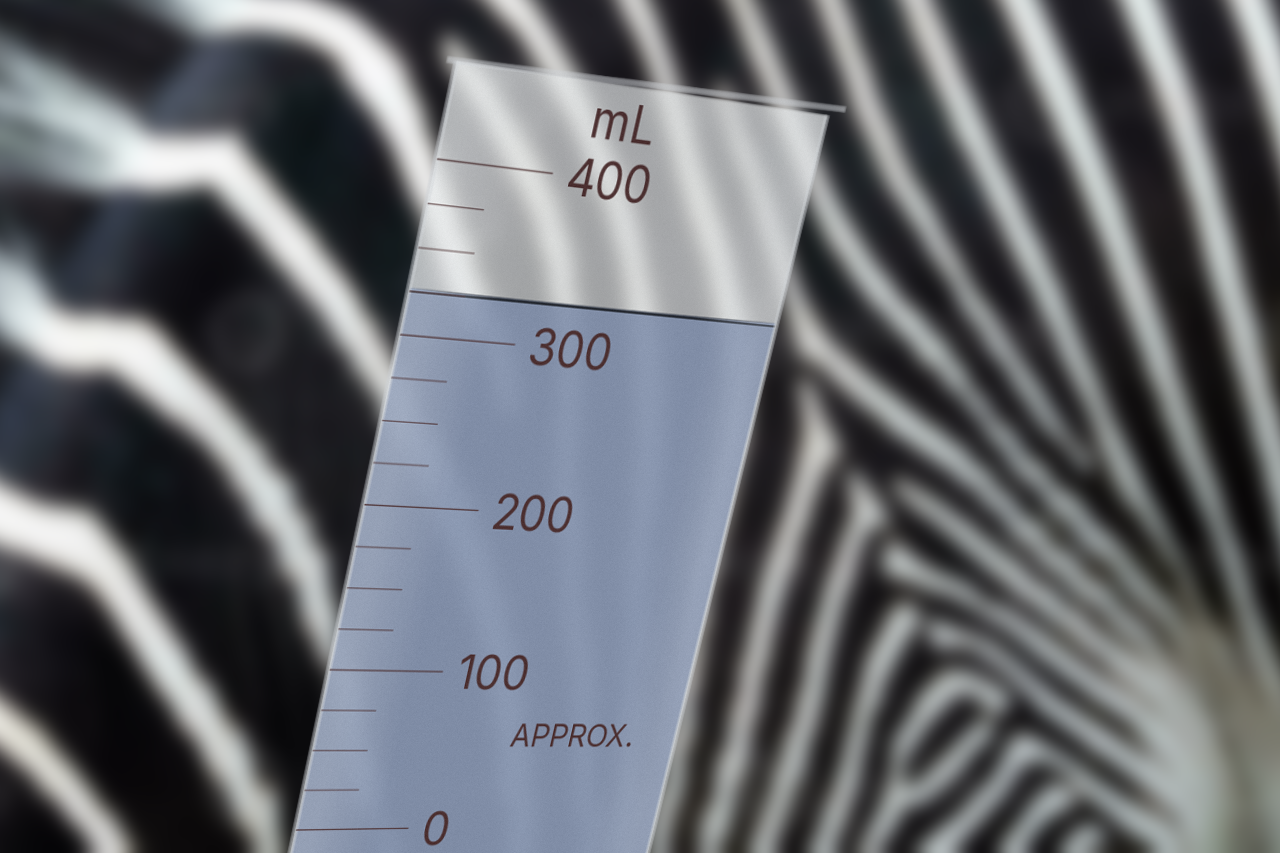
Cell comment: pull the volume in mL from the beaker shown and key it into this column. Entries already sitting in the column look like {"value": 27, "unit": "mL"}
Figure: {"value": 325, "unit": "mL"}
